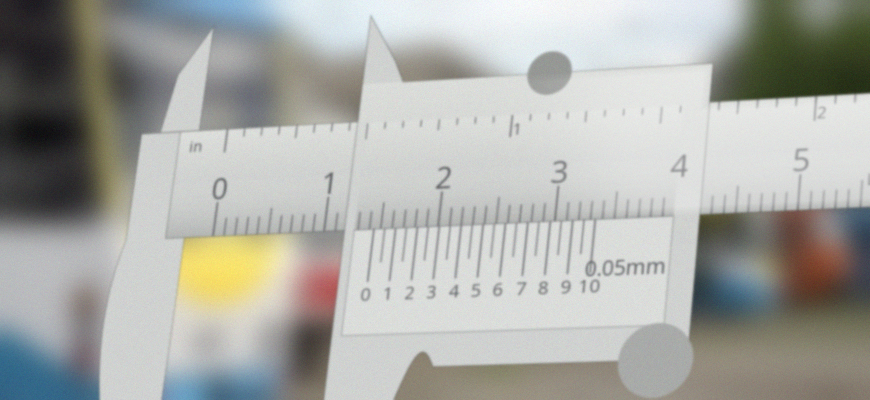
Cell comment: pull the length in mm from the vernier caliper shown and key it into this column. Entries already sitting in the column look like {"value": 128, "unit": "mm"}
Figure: {"value": 14.4, "unit": "mm"}
